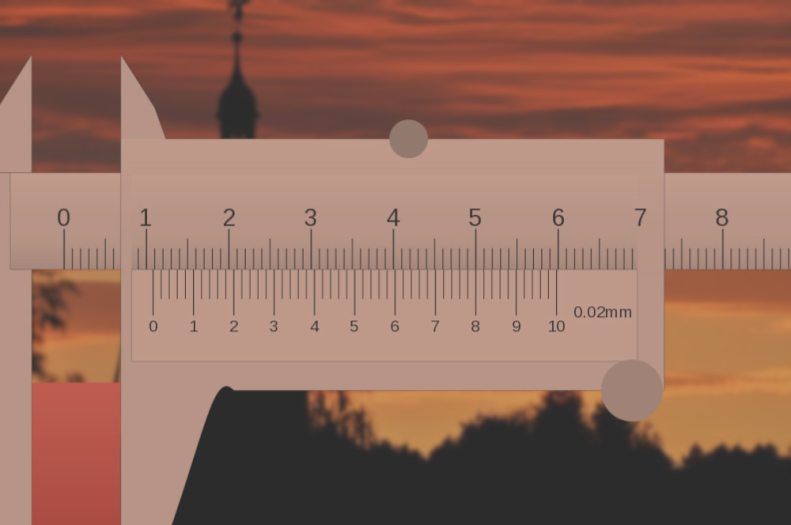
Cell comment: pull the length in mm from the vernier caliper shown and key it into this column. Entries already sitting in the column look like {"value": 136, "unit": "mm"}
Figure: {"value": 10.8, "unit": "mm"}
